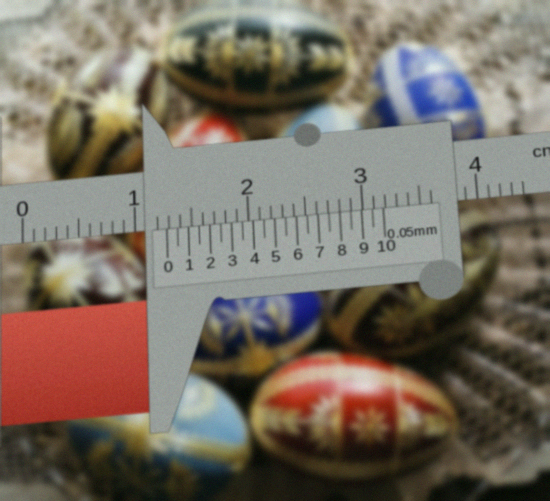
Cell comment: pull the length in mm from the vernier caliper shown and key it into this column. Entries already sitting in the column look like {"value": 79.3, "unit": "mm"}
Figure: {"value": 12.8, "unit": "mm"}
